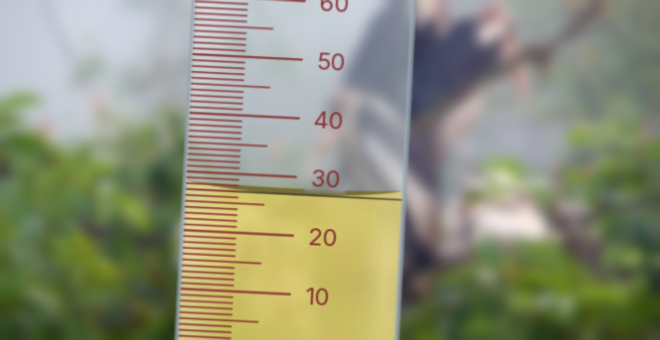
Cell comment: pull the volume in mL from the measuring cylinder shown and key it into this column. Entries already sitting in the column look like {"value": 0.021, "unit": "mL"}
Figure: {"value": 27, "unit": "mL"}
